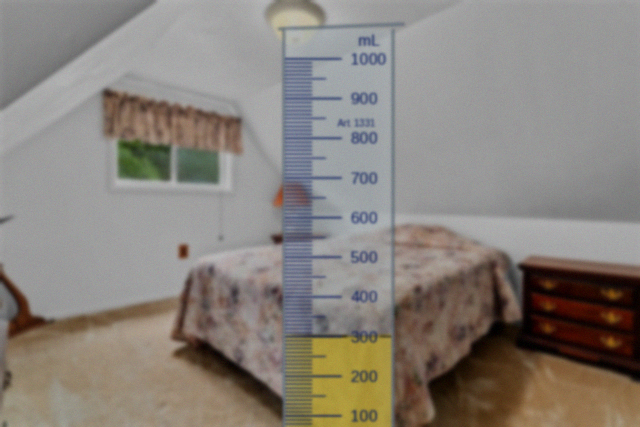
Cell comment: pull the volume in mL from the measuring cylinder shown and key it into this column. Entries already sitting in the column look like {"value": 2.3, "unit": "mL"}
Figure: {"value": 300, "unit": "mL"}
